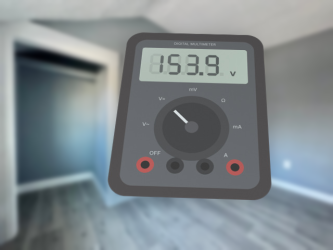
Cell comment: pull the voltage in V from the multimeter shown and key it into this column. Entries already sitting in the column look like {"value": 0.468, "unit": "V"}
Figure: {"value": 153.9, "unit": "V"}
